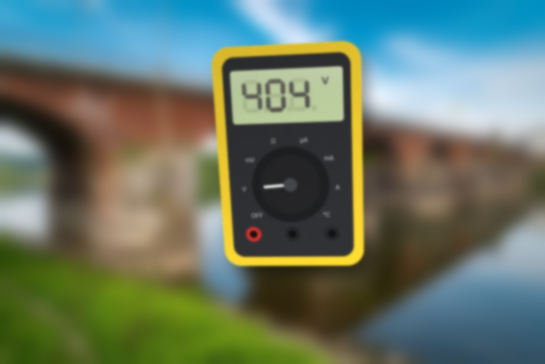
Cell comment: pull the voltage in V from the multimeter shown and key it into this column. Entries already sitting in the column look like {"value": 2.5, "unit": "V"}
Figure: {"value": 404, "unit": "V"}
